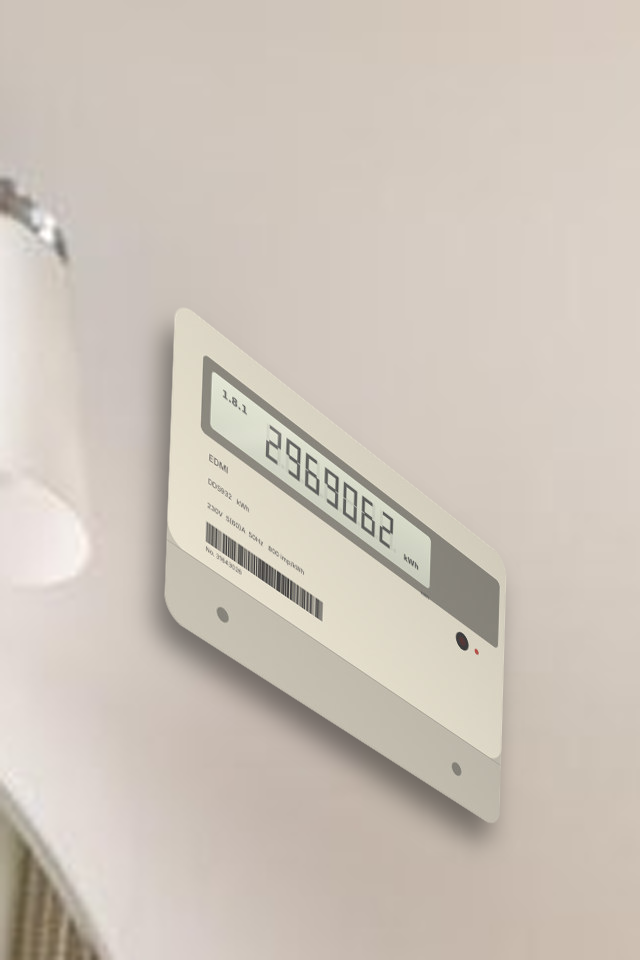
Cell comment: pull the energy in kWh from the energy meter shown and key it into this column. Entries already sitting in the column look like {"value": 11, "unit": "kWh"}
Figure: {"value": 2969062, "unit": "kWh"}
